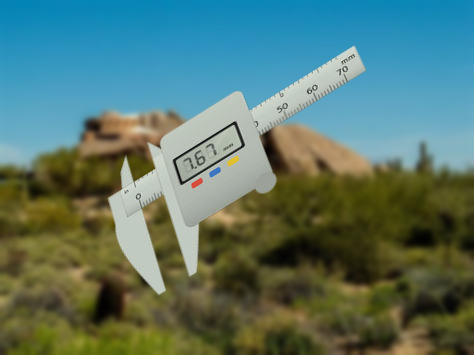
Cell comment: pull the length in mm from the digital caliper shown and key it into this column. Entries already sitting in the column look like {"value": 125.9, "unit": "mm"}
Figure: {"value": 7.67, "unit": "mm"}
